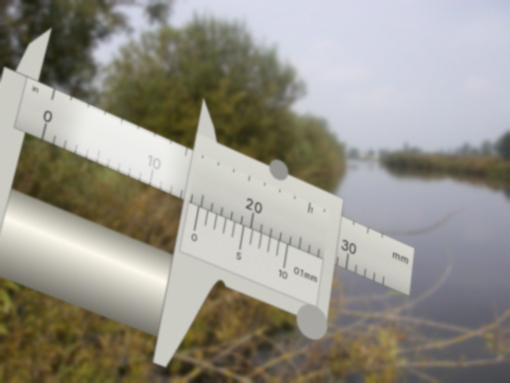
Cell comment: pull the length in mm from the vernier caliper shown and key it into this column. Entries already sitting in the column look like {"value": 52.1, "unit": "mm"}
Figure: {"value": 14.8, "unit": "mm"}
